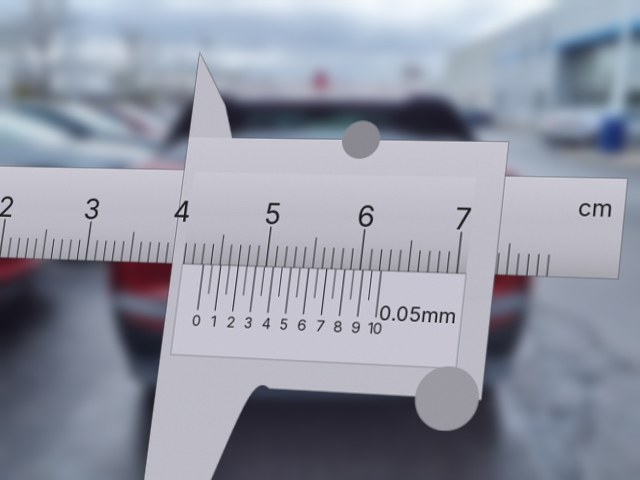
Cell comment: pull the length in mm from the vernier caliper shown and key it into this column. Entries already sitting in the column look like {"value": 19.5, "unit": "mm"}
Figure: {"value": 43.2, "unit": "mm"}
